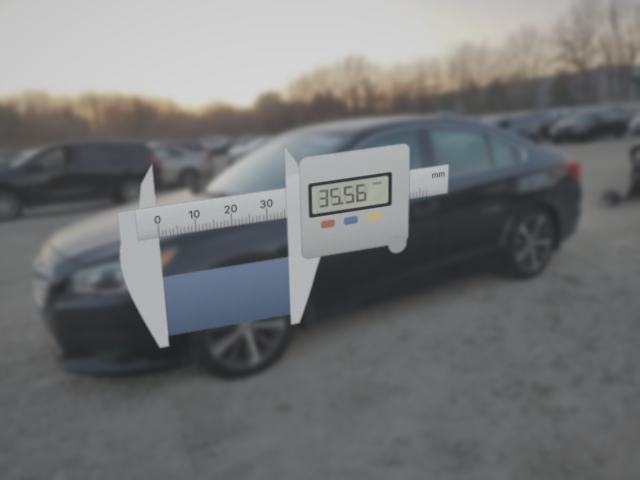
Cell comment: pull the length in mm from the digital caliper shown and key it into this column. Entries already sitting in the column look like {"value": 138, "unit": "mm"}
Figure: {"value": 35.56, "unit": "mm"}
